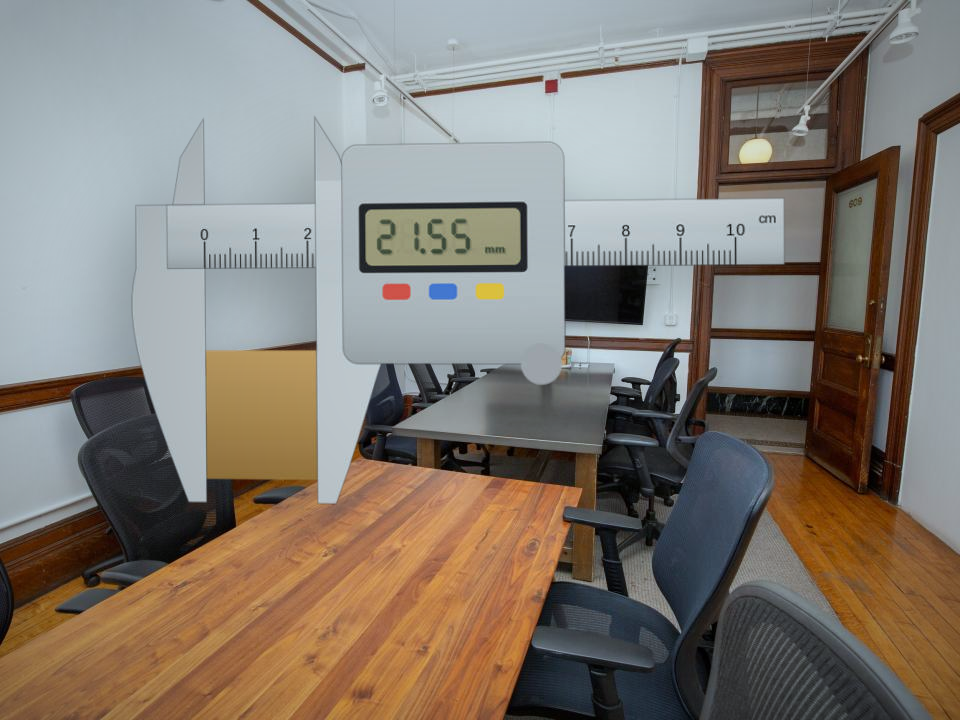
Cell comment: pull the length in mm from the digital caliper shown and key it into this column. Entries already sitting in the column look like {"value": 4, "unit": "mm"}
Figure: {"value": 21.55, "unit": "mm"}
